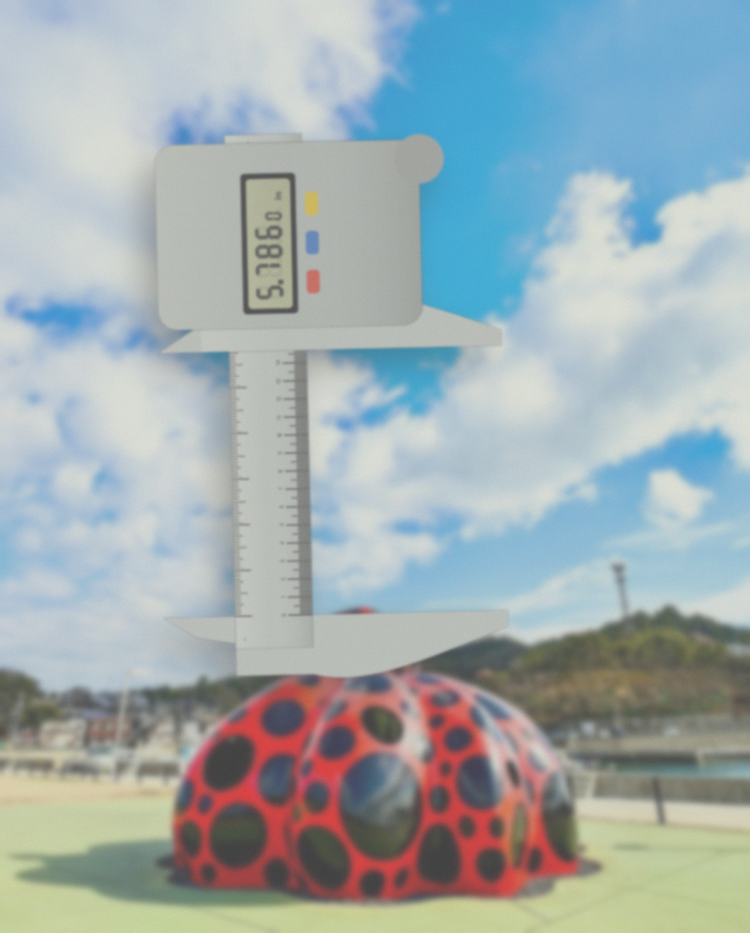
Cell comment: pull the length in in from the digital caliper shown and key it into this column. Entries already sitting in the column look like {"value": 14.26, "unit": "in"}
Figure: {"value": 5.7860, "unit": "in"}
